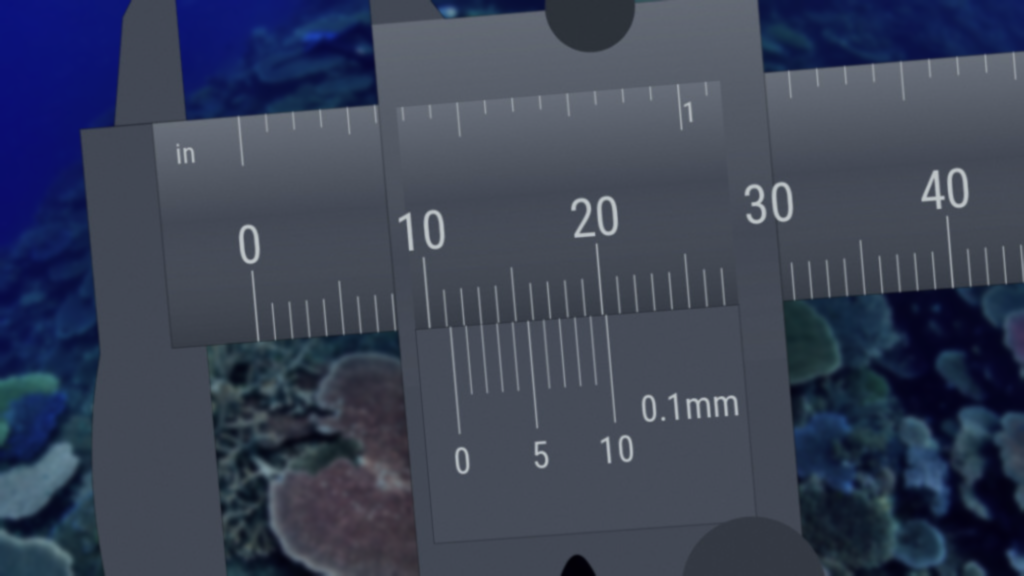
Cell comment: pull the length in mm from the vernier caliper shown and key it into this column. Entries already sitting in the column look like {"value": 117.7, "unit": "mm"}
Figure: {"value": 11.2, "unit": "mm"}
